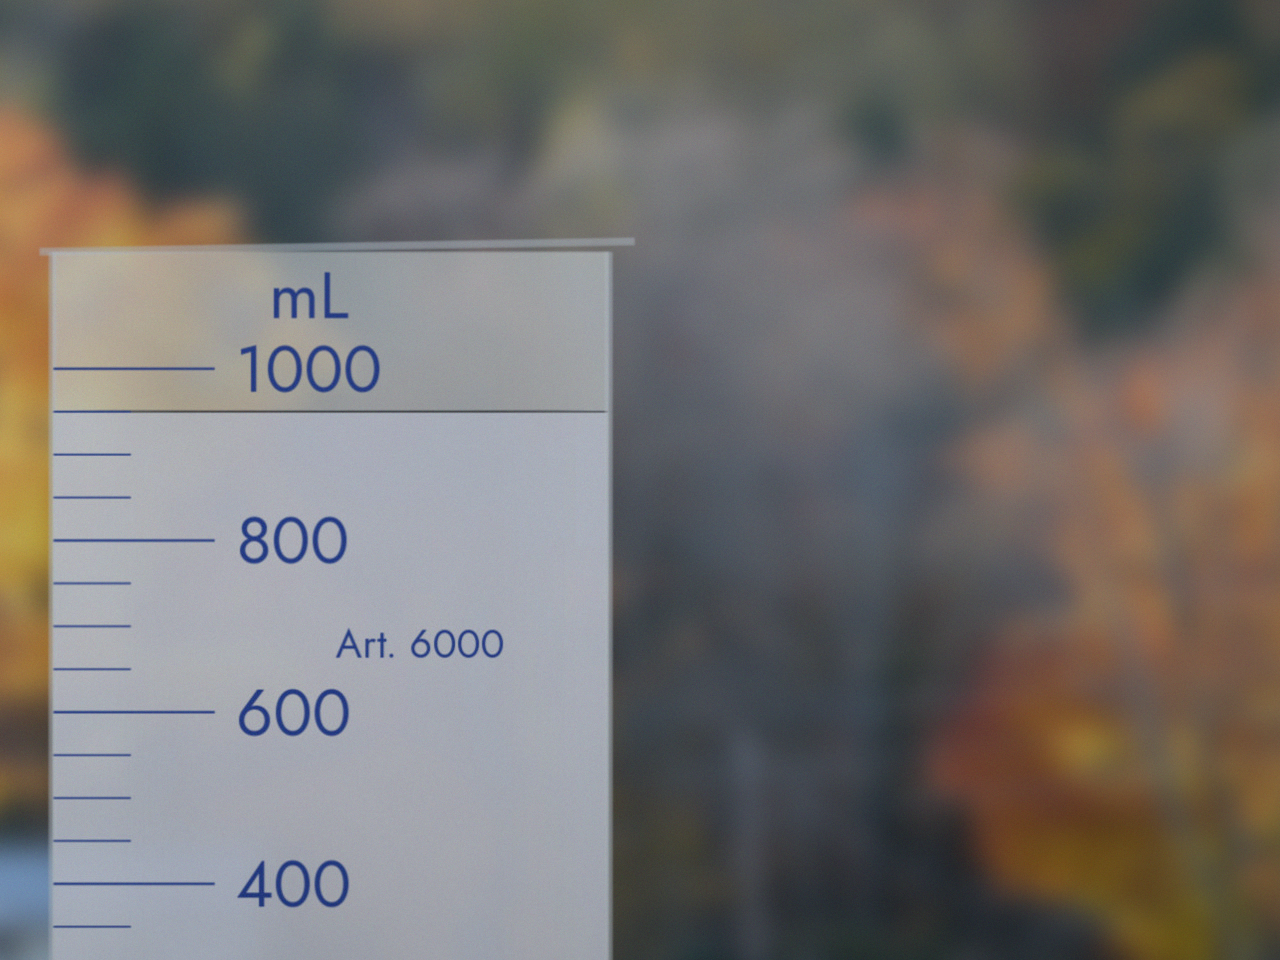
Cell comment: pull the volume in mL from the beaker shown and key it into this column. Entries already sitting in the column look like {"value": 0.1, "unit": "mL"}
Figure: {"value": 950, "unit": "mL"}
